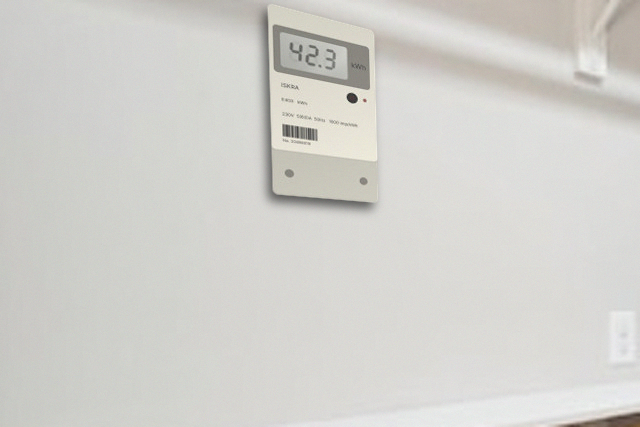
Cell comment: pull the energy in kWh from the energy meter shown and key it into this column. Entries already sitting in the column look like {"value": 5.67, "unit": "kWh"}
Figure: {"value": 42.3, "unit": "kWh"}
